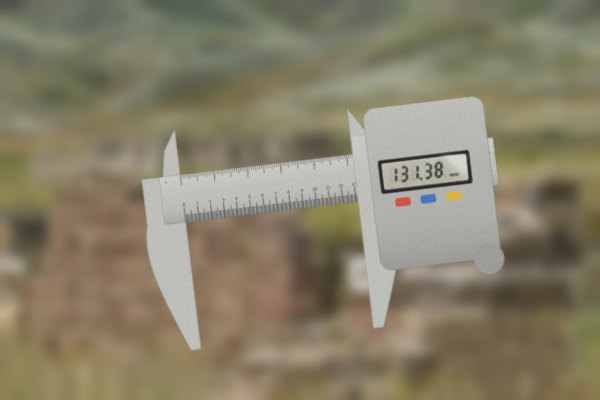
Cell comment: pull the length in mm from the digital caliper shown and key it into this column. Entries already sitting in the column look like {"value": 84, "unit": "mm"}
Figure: {"value": 131.38, "unit": "mm"}
